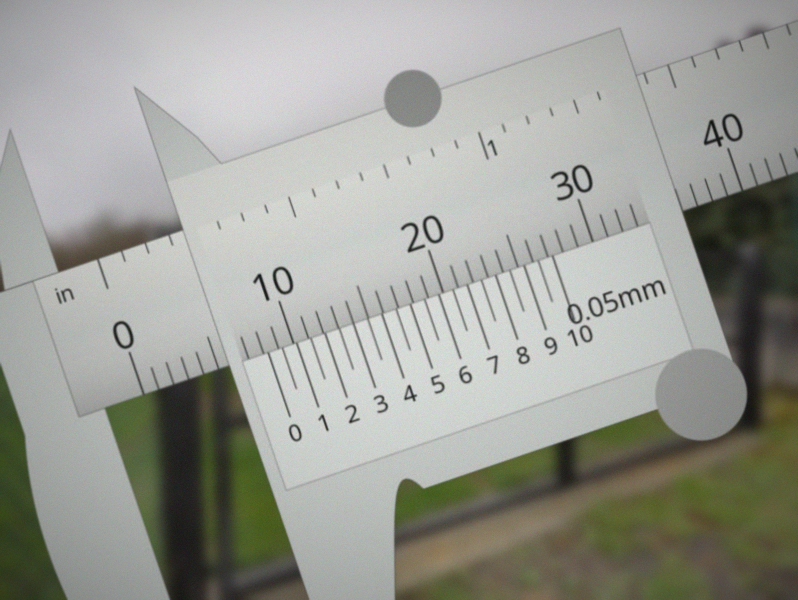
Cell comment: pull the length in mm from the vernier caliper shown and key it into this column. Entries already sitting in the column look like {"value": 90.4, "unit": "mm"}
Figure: {"value": 8.3, "unit": "mm"}
